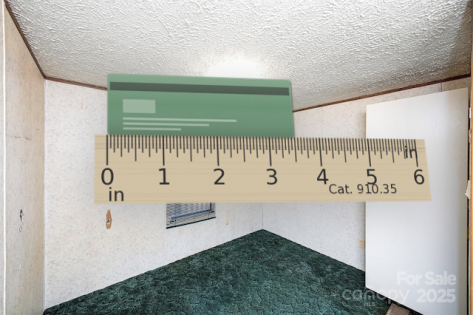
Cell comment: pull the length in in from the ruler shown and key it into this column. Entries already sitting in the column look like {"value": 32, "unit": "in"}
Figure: {"value": 3.5, "unit": "in"}
